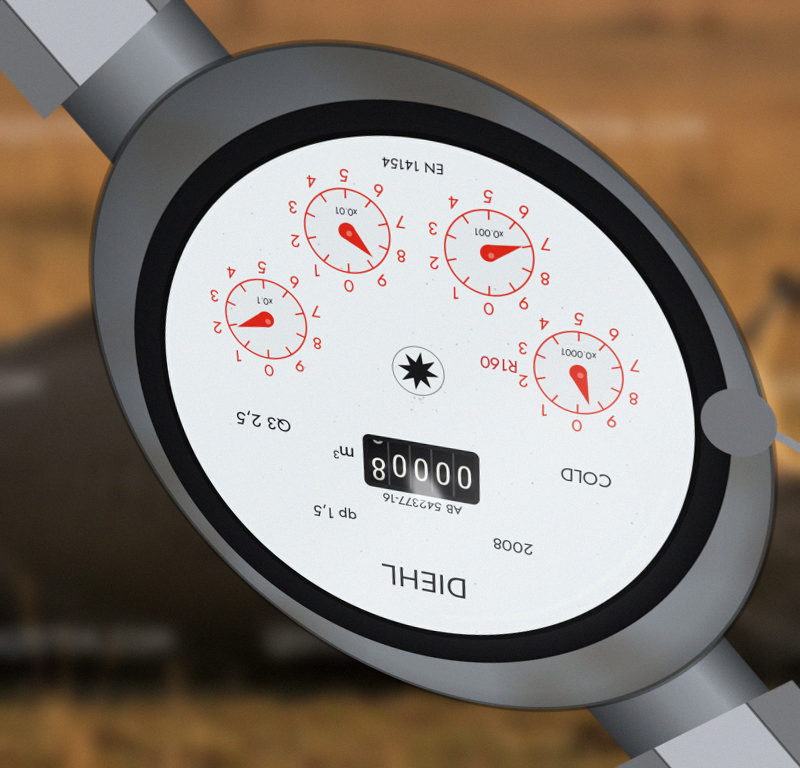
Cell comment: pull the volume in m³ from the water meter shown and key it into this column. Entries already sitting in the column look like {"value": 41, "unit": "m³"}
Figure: {"value": 8.1869, "unit": "m³"}
